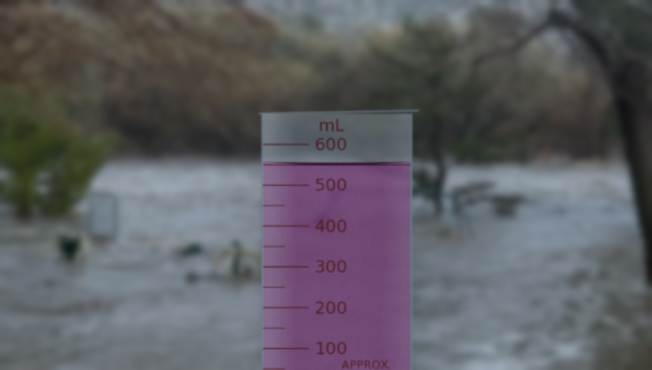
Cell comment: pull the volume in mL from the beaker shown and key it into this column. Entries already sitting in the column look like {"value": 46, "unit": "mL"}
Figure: {"value": 550, "unit": "mL"}
